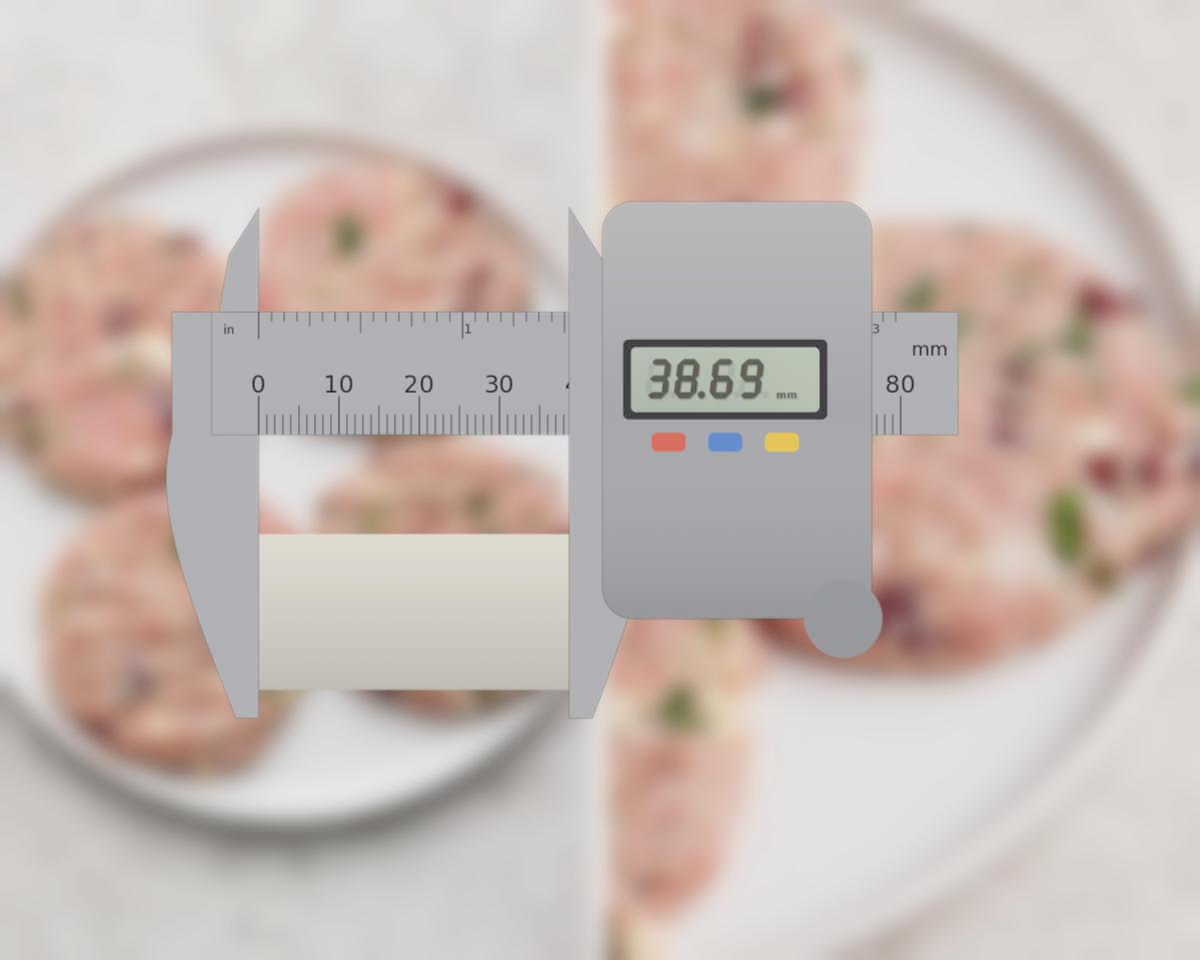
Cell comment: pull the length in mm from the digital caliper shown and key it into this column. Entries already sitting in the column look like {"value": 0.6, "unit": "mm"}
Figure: {"value": 38.69, "unit": "mm"}
